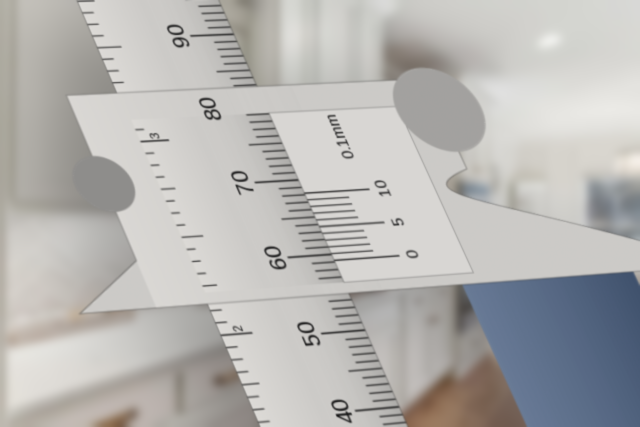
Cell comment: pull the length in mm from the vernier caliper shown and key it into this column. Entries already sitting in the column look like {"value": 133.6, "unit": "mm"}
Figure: {"value": 59.2, "unit": "mm"}
